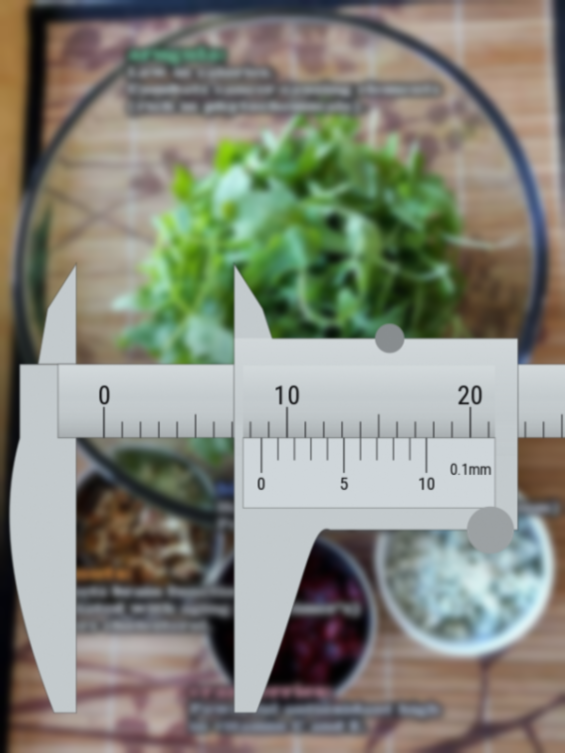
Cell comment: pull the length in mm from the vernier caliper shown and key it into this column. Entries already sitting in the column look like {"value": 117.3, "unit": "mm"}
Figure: {"value": 8.6, "unit": "mm"}
